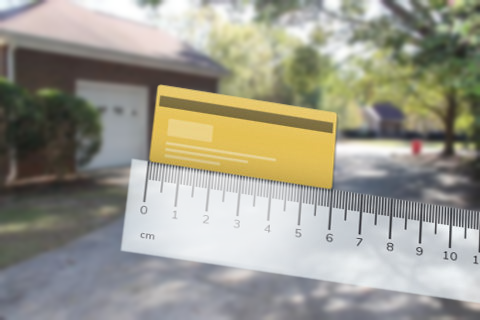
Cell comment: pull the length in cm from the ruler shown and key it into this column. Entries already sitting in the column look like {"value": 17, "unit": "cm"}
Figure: {"value": 6, "unit": "cm"}
